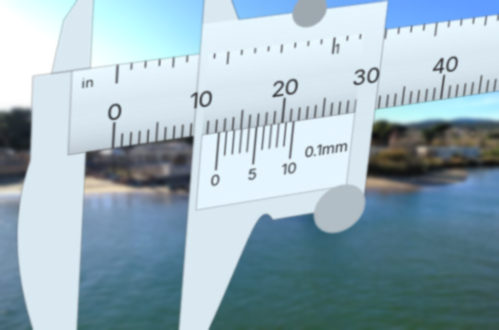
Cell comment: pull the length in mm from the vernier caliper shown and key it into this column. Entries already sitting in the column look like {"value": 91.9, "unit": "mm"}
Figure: {"value": 12.4, "unit": "mm"}
